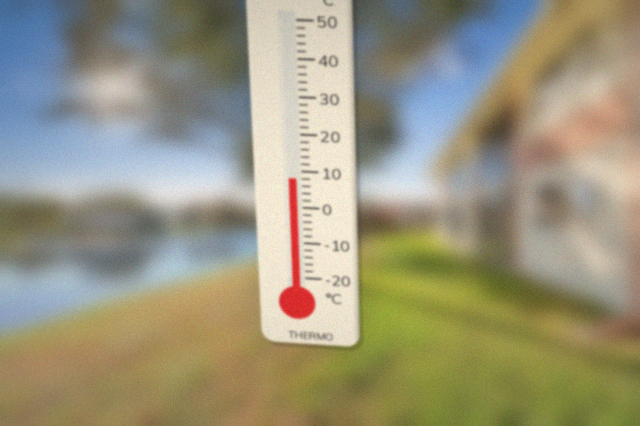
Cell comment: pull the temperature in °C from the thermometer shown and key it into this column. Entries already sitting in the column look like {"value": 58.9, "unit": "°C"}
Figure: {"value": 8, "unit": "°C"}
